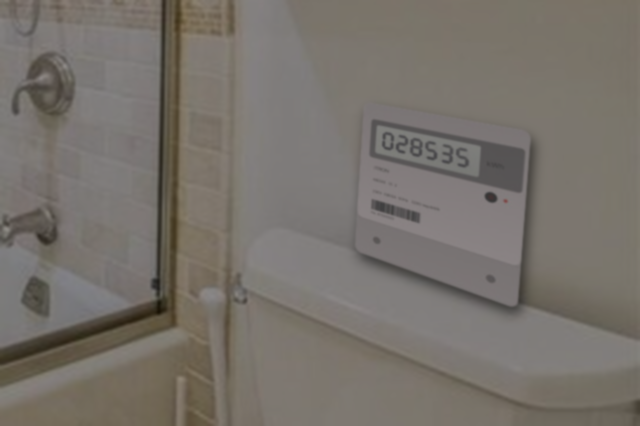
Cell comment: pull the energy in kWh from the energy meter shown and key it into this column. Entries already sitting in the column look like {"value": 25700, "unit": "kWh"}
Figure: {"value": 28535, "unit": "kWh"}
